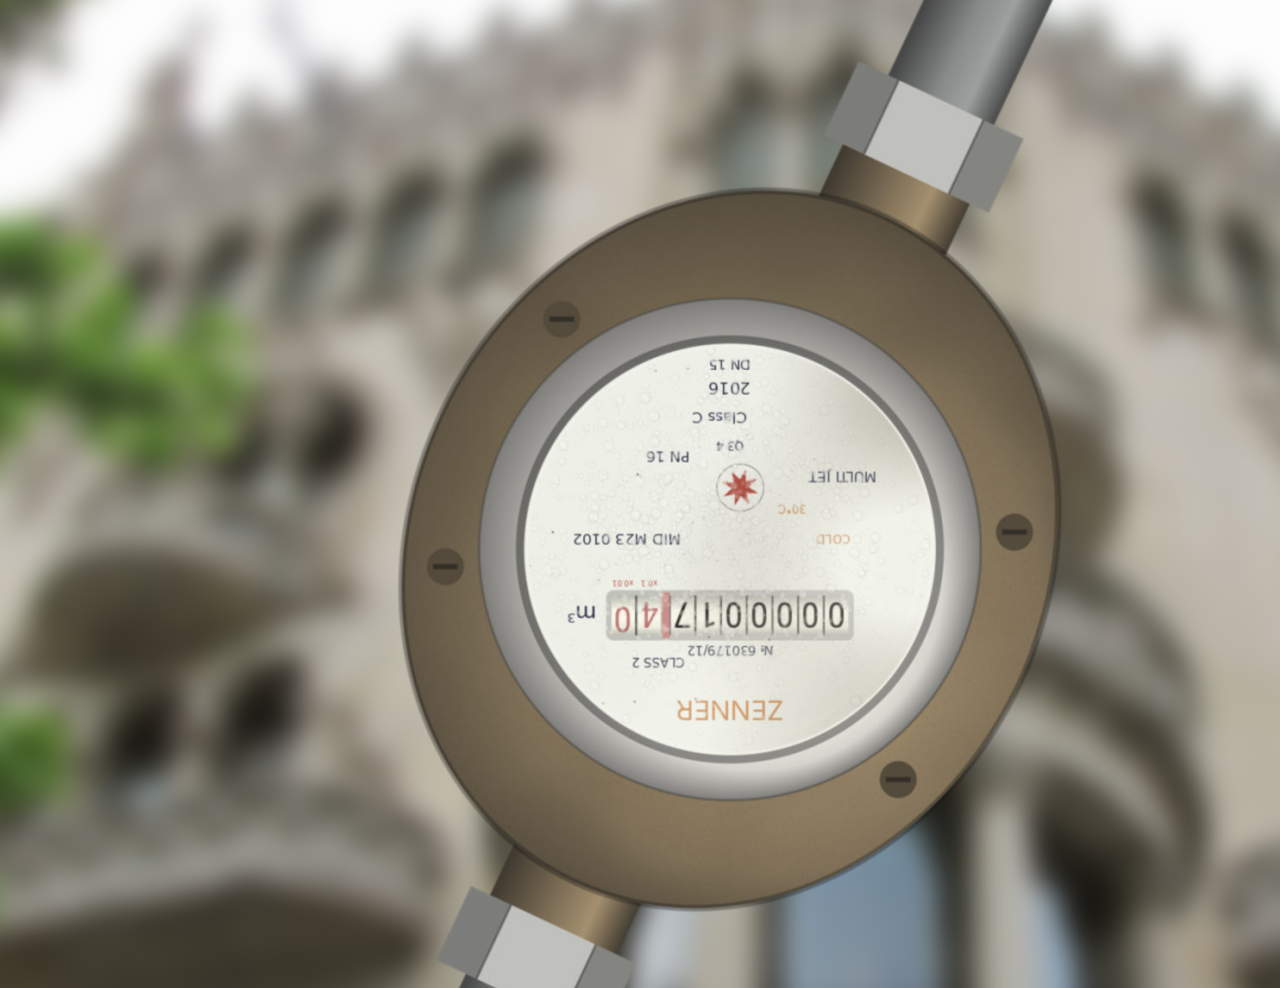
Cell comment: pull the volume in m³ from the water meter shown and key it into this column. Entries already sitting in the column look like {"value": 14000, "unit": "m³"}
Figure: {"value": 17.40, "unit": "m³"}
